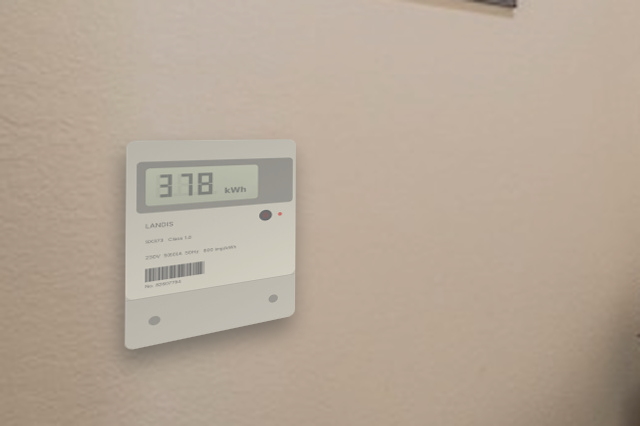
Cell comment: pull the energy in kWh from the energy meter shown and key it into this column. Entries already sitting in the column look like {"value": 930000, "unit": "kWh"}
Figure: {"value": 378, "unit": "kWh"}
